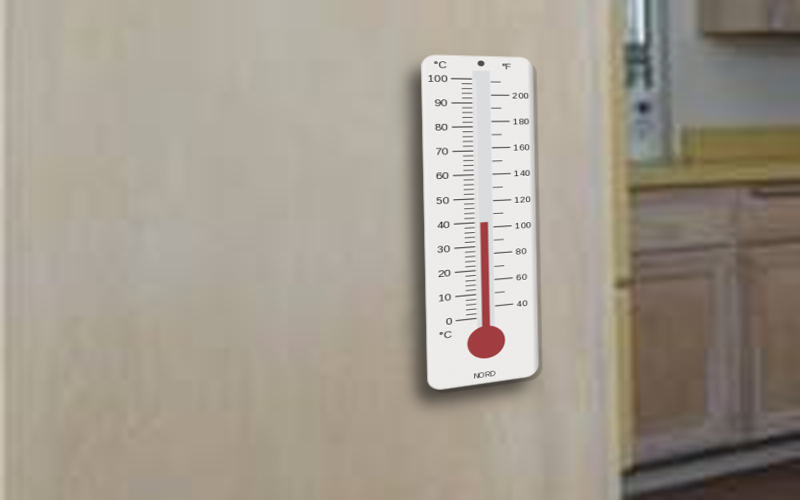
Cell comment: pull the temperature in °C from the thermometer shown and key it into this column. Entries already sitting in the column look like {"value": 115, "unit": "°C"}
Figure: {"value": 40, "unit": "°C"}
